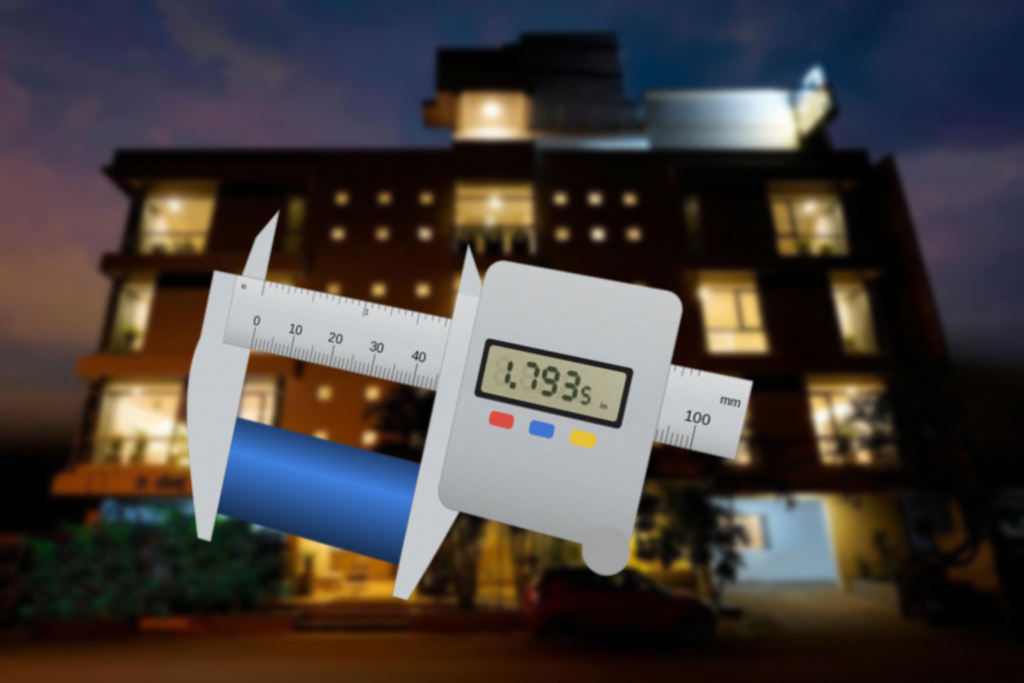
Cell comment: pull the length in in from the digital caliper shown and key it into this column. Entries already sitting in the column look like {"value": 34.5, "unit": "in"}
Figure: {"value": 1.7935, "unit": "in"}
